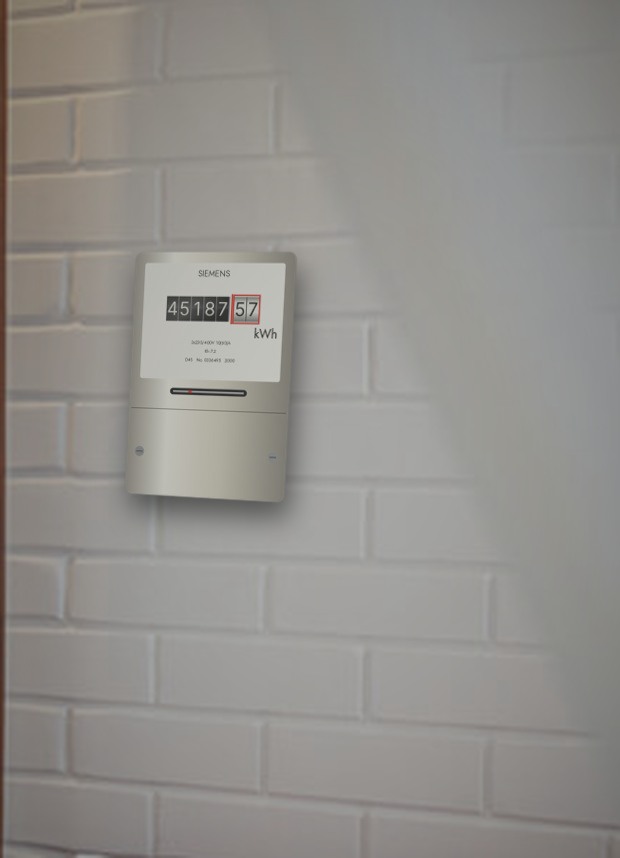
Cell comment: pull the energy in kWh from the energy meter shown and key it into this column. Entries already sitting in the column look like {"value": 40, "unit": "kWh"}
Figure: {"value": 45187.57, "unit": "kWh"}
